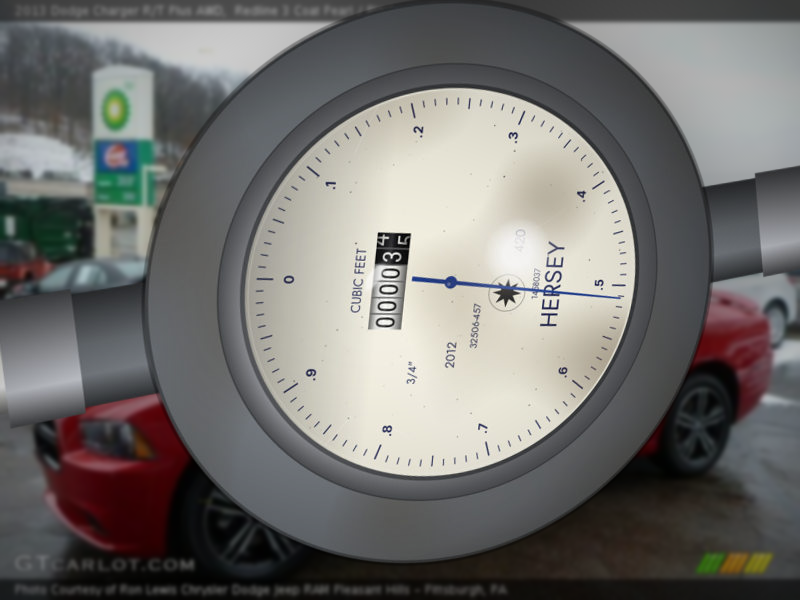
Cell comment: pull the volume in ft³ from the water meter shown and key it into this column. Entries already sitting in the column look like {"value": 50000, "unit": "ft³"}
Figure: {"value": 34.51, "unit": "ft³"}
